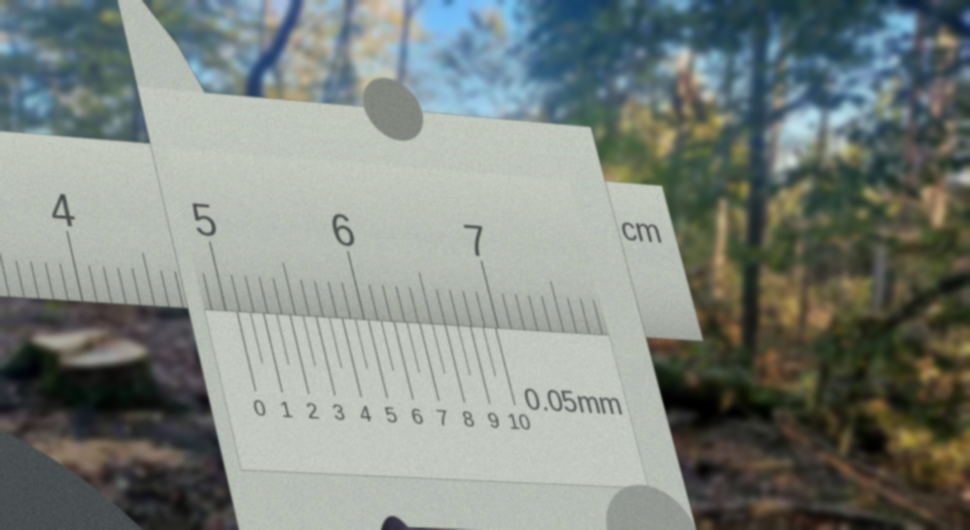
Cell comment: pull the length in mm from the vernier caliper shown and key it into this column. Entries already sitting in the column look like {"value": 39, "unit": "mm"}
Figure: {"value": 50.8, "unit": "mm"}
